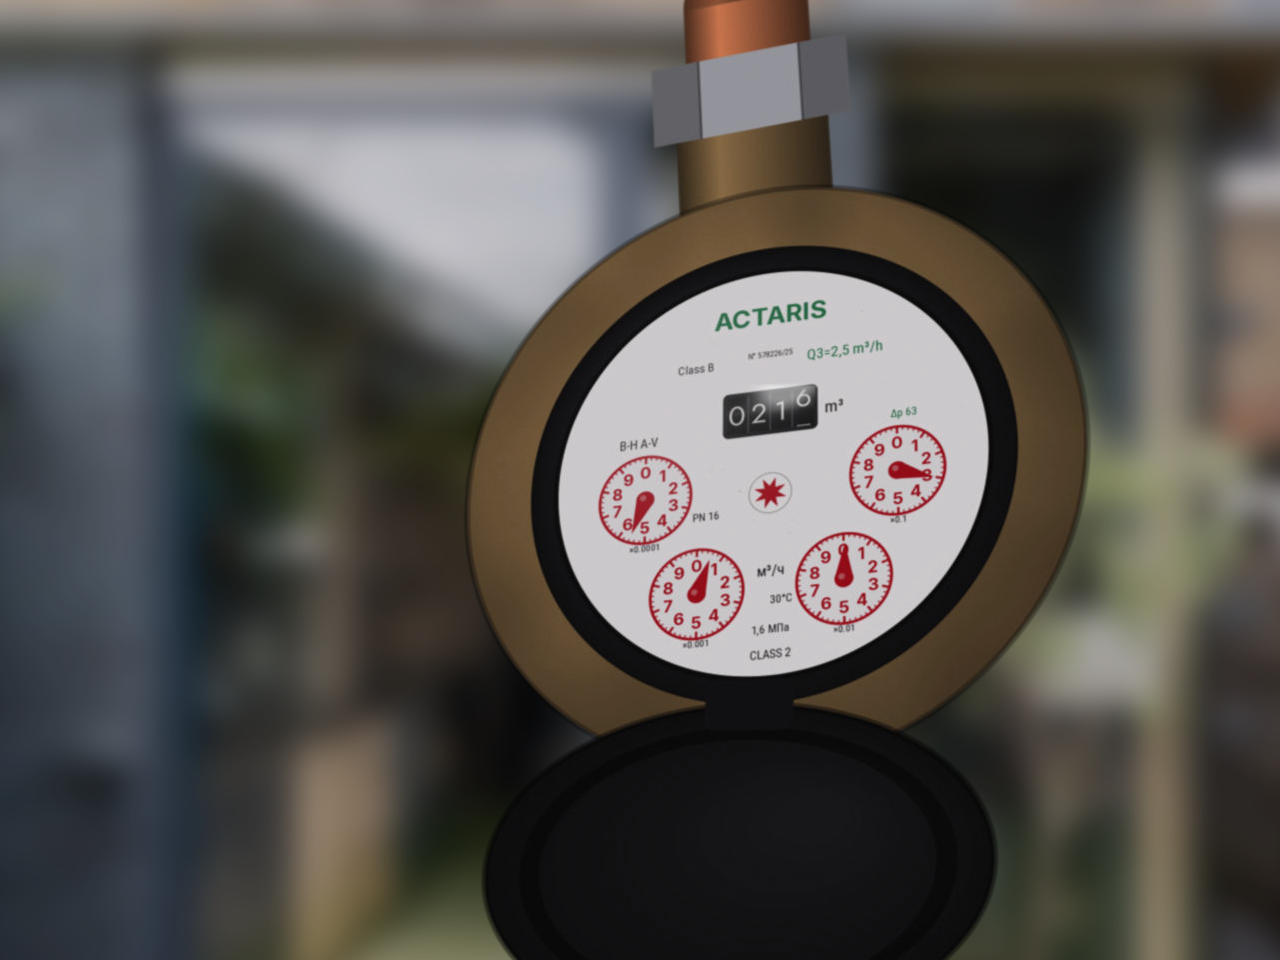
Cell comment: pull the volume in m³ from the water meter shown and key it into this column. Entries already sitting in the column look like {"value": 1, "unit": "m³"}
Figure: {"value": 216.3005, "unit": "m³"}
